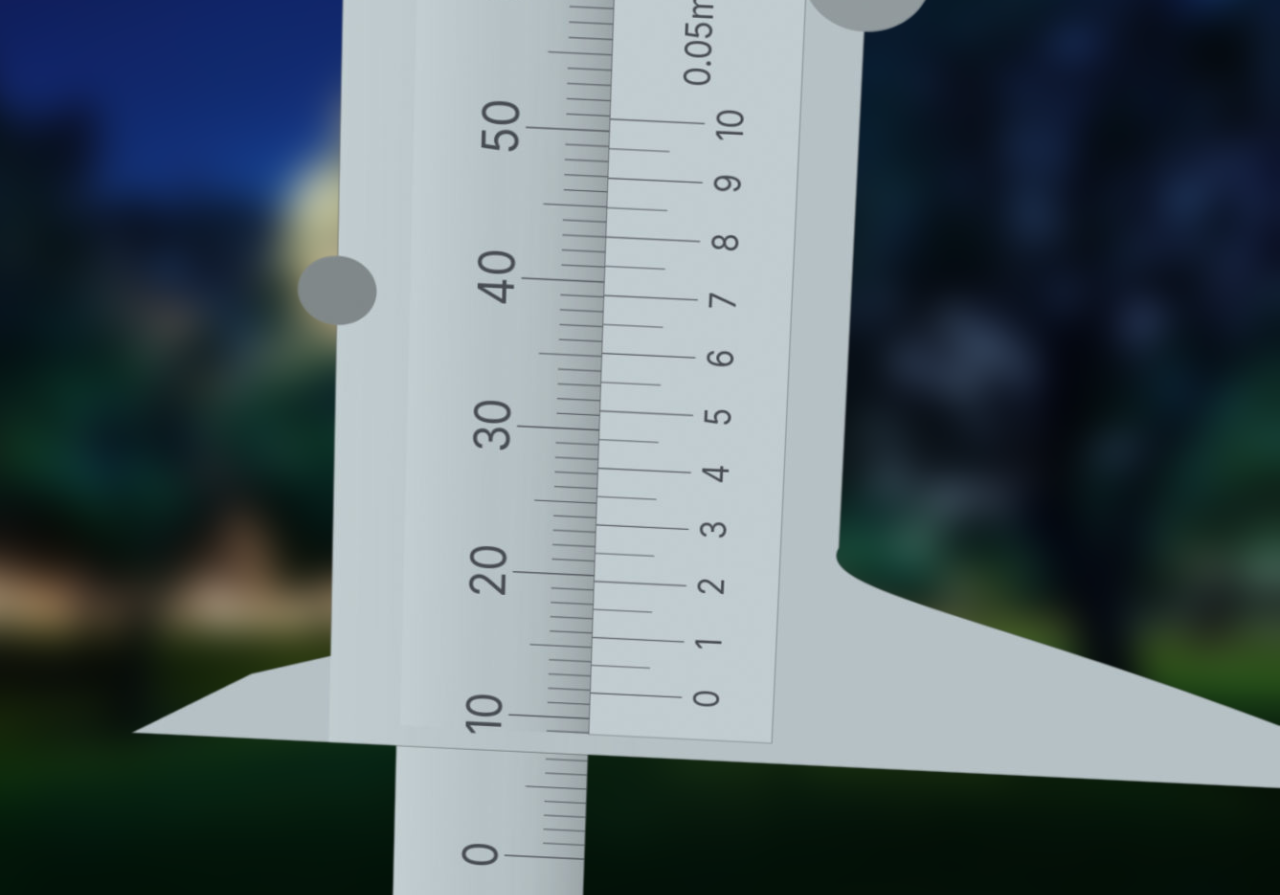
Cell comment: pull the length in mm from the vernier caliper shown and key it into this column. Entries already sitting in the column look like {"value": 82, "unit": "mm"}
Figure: {"value": 11.8, "unit": "mm"}
